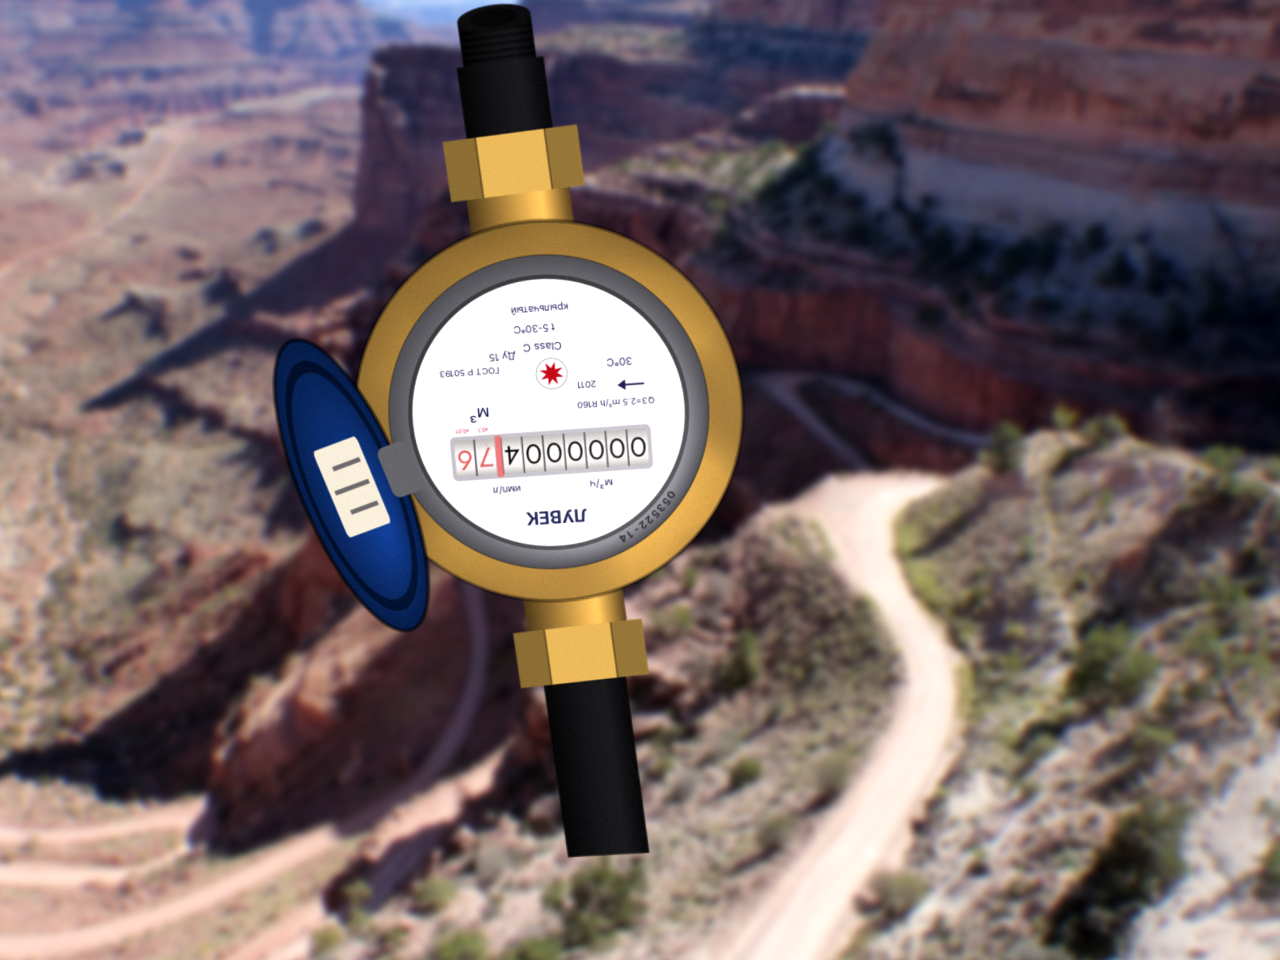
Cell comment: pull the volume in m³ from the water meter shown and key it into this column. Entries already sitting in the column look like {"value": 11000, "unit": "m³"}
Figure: {"value": 4.76, "unit": "m³"}
